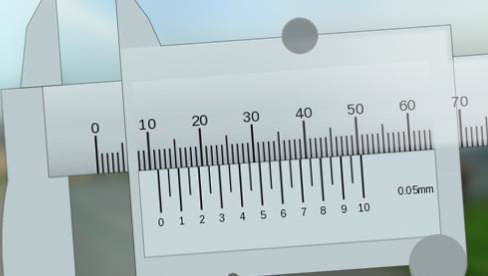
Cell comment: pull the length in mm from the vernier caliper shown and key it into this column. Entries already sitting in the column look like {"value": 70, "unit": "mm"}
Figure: {"value": 11.5, "unit": "mm"}
